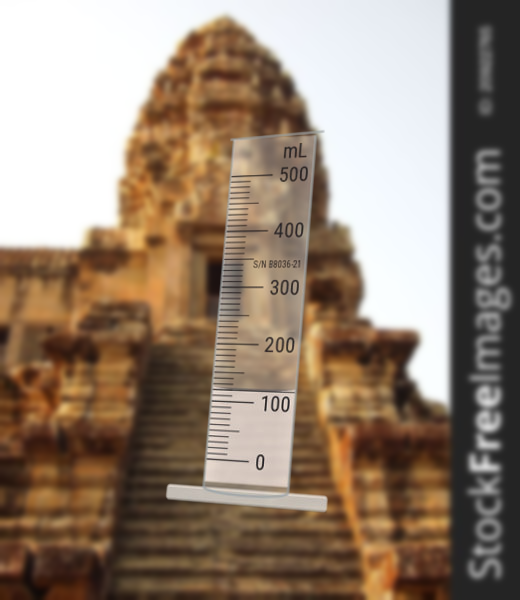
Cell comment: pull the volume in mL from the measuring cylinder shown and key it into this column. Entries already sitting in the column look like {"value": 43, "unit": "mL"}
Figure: {"value": 120, "unit": "mL"}
